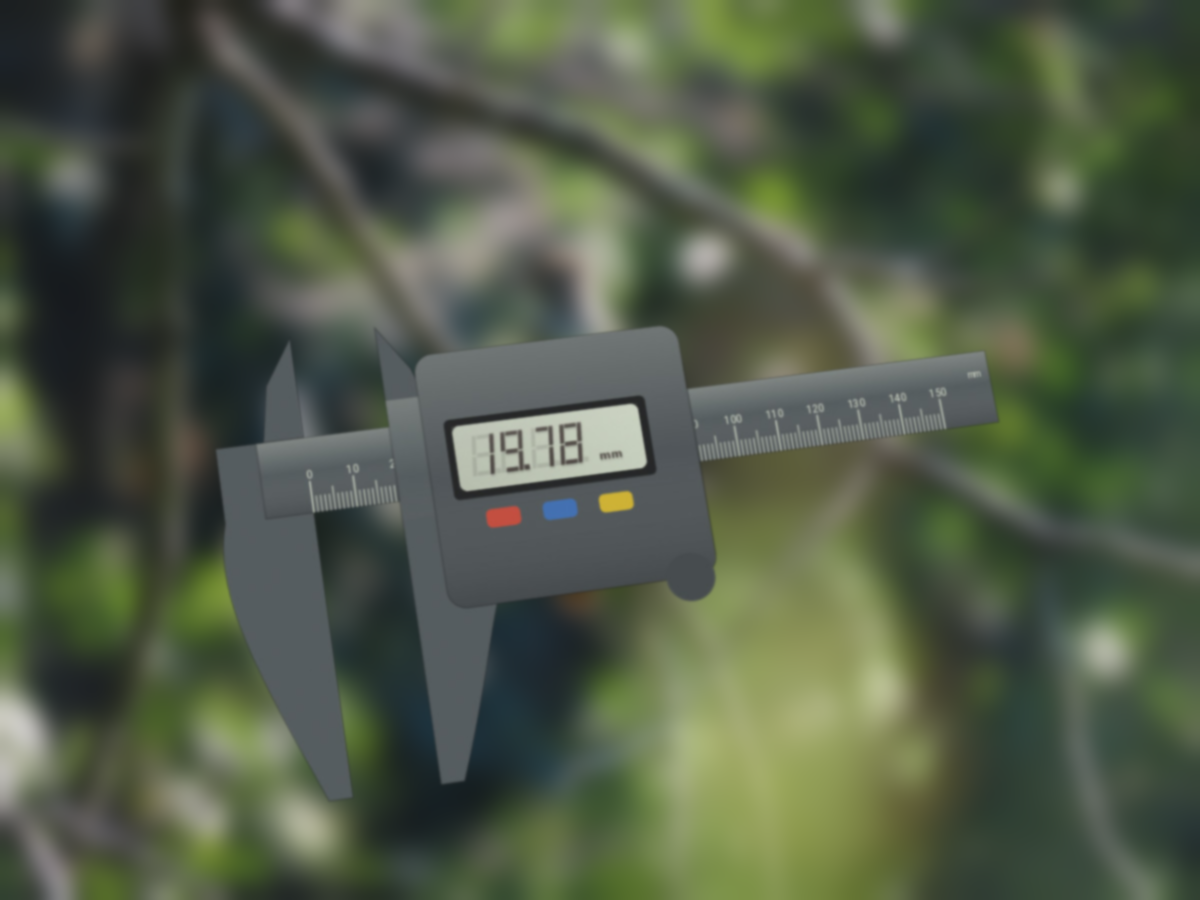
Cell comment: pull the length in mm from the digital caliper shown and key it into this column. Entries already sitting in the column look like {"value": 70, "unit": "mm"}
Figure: {"value": 19.78, "unit": "mm"}
